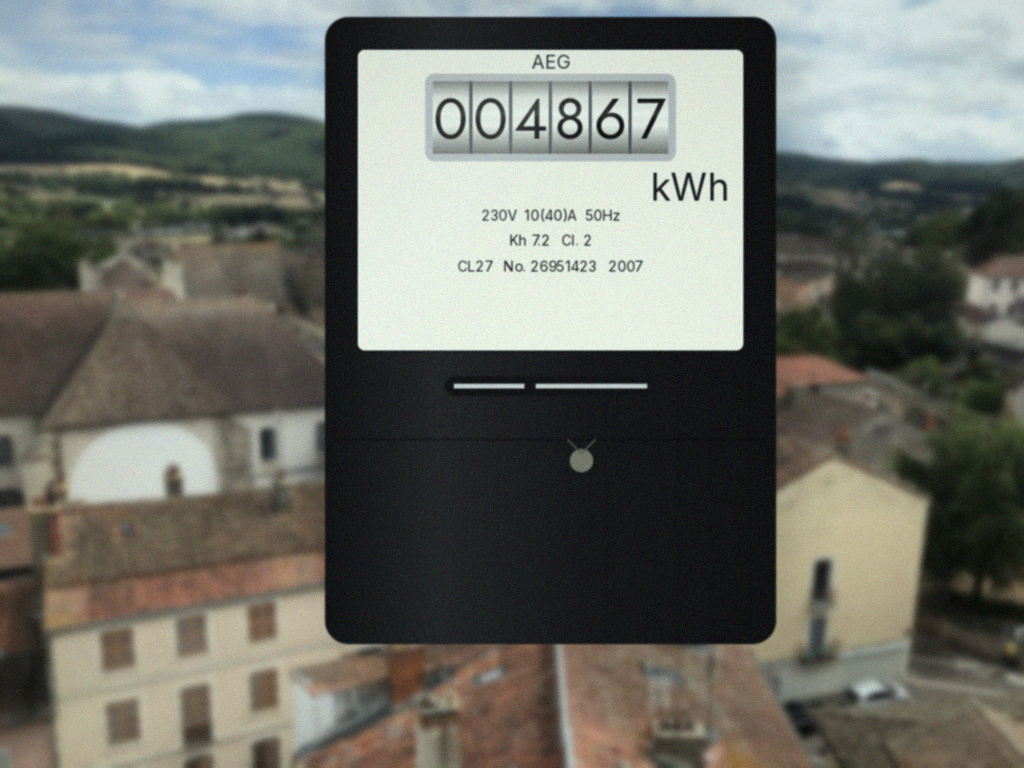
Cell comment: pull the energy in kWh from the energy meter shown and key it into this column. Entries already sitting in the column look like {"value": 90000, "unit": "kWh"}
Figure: {"value": 4867, "unit": "kWh"}
